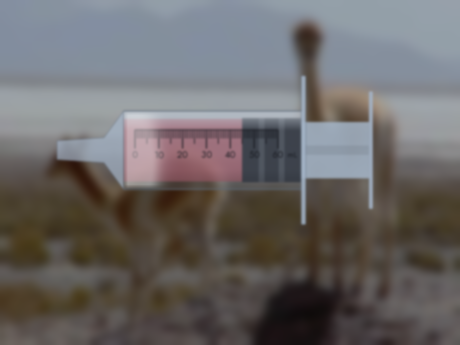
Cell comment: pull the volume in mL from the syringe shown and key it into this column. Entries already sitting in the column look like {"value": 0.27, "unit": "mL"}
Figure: {"value": 45, "unit": "mL"}
